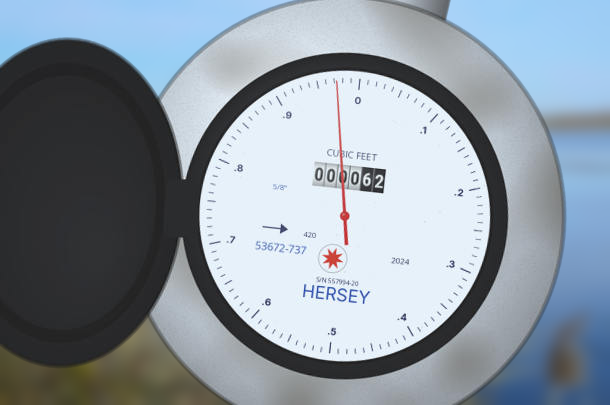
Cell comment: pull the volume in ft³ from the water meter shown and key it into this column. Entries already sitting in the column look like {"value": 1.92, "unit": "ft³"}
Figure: {"value": 61.97, "unit": "ft³"}
